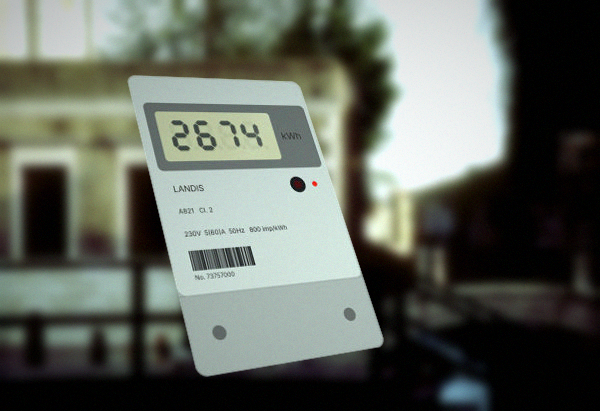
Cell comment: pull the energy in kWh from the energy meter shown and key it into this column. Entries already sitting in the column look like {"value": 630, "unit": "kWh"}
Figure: {"value": 2674, "unit": "kWh"}
